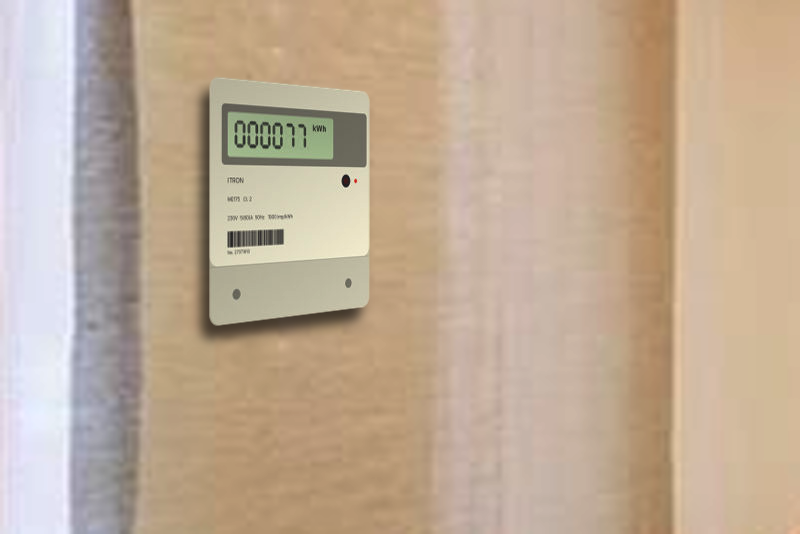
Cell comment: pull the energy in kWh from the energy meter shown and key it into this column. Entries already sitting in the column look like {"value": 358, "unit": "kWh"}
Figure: {"value": 77, "unit": "kWh"}
